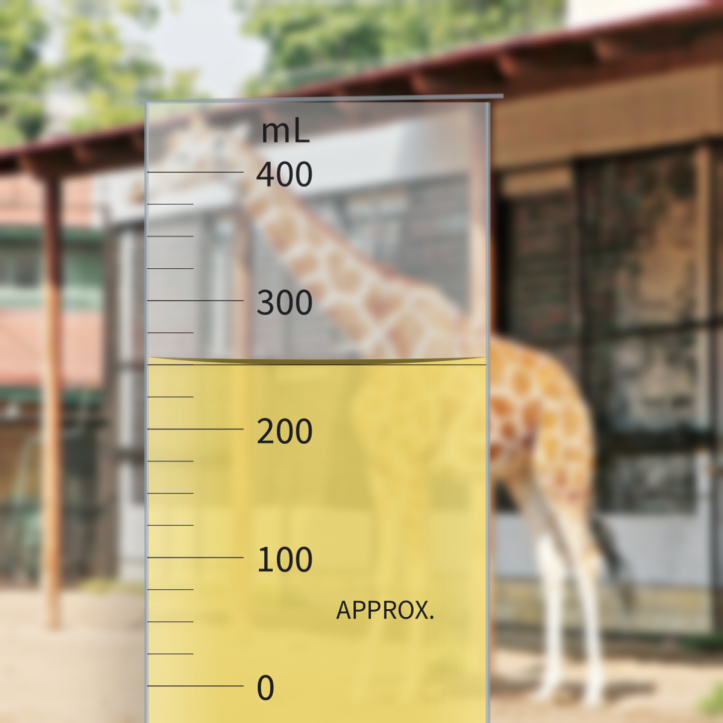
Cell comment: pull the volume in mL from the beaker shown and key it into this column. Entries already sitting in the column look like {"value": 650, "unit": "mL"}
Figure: {"value": 250, "unit": "mL"}
